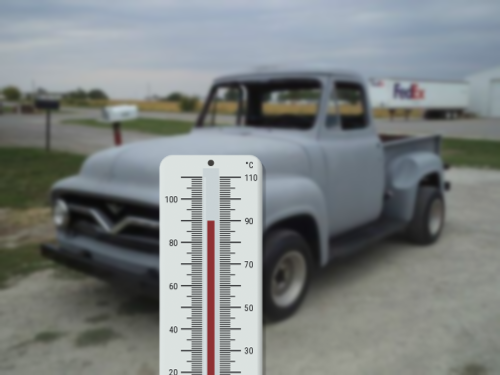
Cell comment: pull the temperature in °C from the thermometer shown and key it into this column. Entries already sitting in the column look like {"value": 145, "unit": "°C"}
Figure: {"value": 90, "unit": "°C"}
